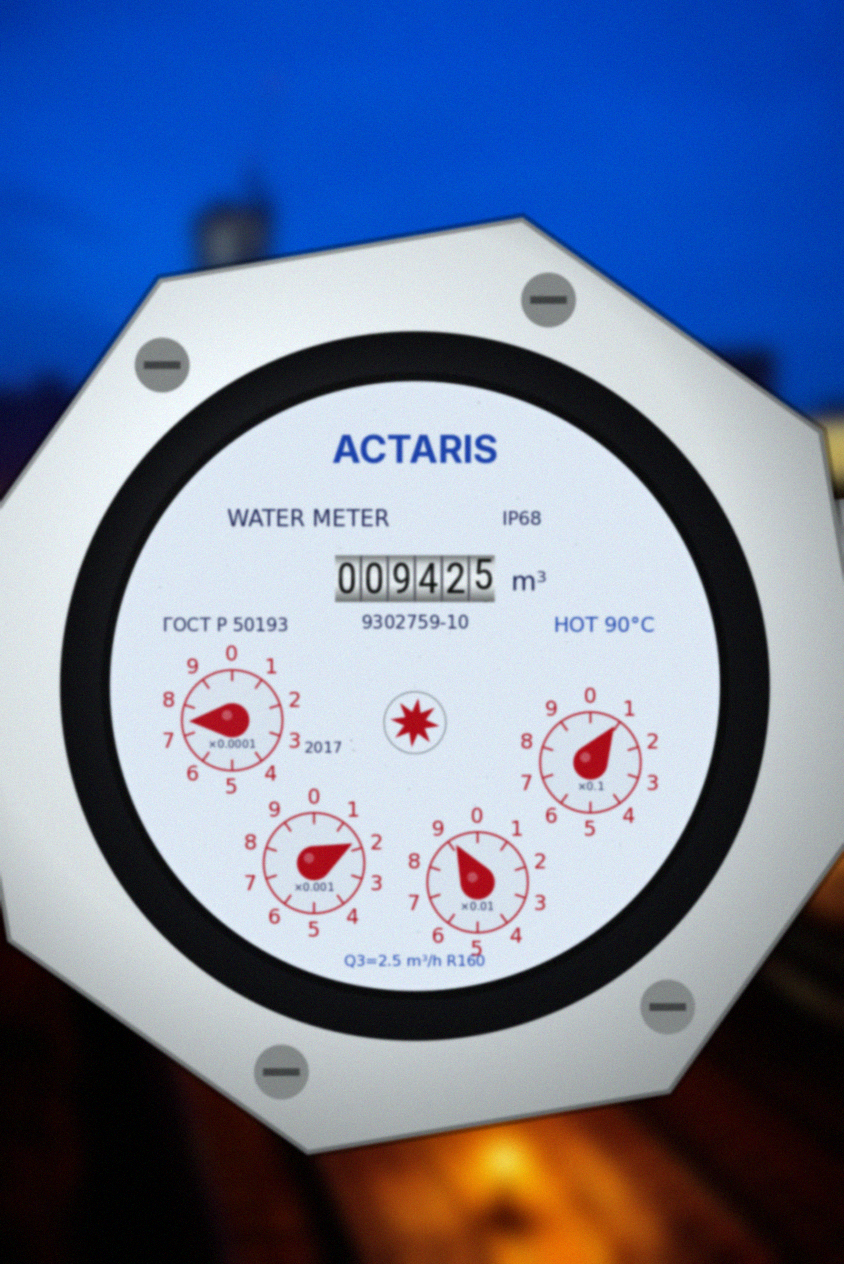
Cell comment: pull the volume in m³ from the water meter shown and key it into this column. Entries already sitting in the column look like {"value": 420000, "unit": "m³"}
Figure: {"value": 9425.0917, "unit": "m³"}
